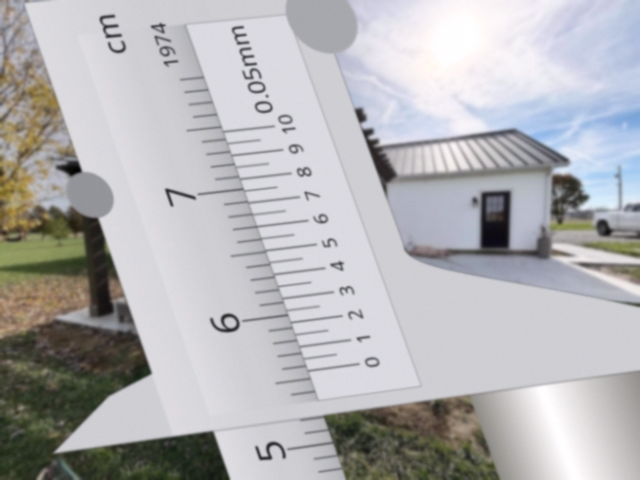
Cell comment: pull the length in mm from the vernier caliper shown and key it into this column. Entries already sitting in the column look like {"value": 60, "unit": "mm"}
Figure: {"value": 55.6, "unit": "mm"}
